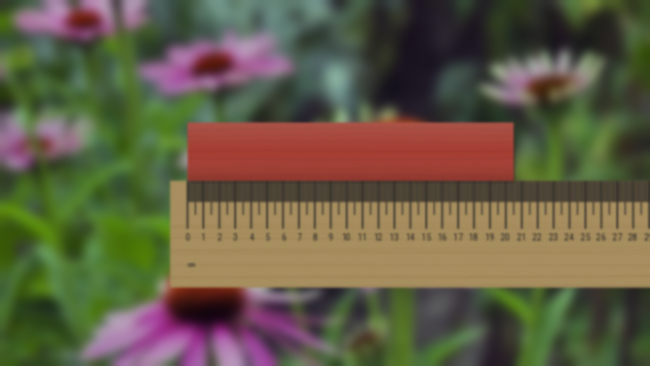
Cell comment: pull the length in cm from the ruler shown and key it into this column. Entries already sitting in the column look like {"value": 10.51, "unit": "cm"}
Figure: {"value": 20.5, "unit": "cm"}
